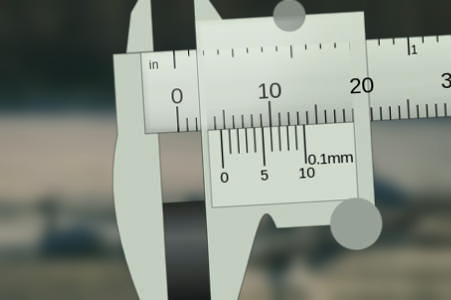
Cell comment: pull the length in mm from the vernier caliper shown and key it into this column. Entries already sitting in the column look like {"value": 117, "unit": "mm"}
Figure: {"value": 4.6, "unit": "mm"}
